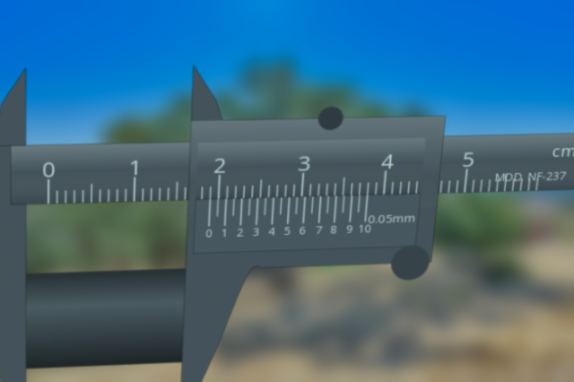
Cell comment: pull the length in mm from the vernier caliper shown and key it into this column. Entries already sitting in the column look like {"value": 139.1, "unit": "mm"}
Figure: {"value": 19.0, "unit": "mm"}
